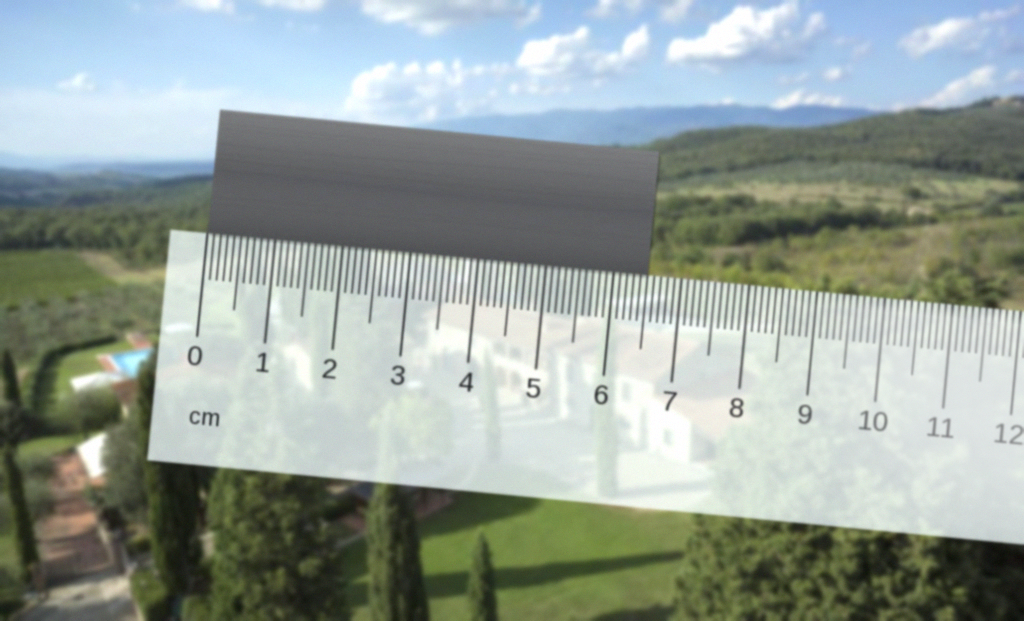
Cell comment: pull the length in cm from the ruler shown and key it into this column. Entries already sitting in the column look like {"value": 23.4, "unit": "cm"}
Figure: {"value": 6.5, "unit": "cm"}
